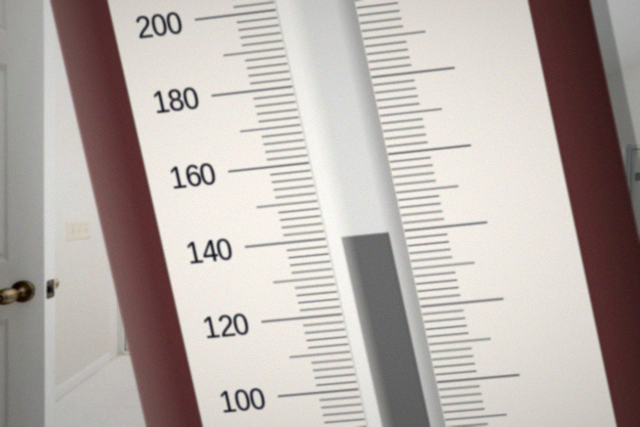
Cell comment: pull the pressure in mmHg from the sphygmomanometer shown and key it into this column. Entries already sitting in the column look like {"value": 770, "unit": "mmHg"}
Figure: {"value": 140, "unit": "mmHg"}
